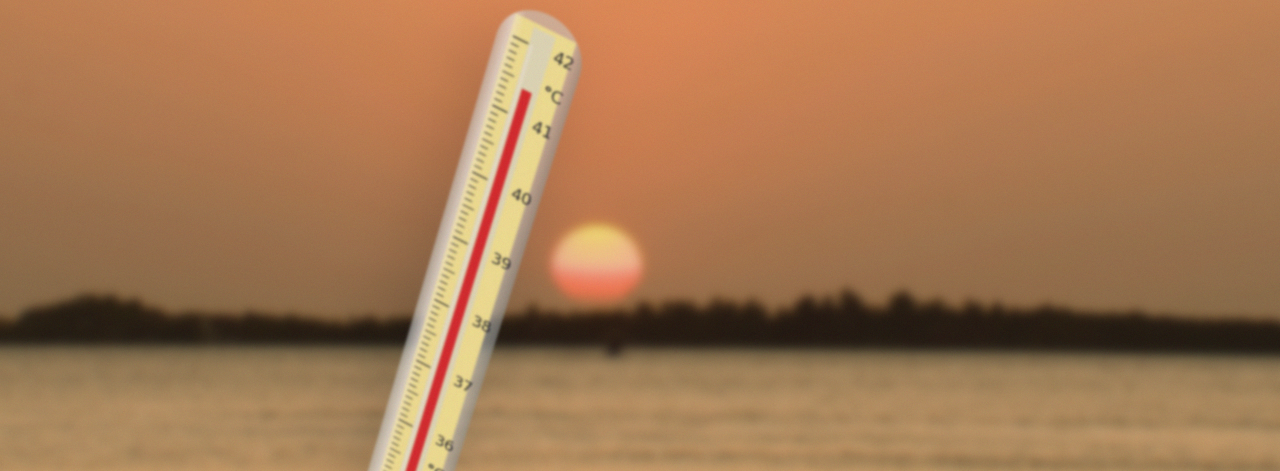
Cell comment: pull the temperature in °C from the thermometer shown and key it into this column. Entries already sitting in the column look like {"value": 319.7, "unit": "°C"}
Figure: {"value": 41.4, "unit": "°C"}
